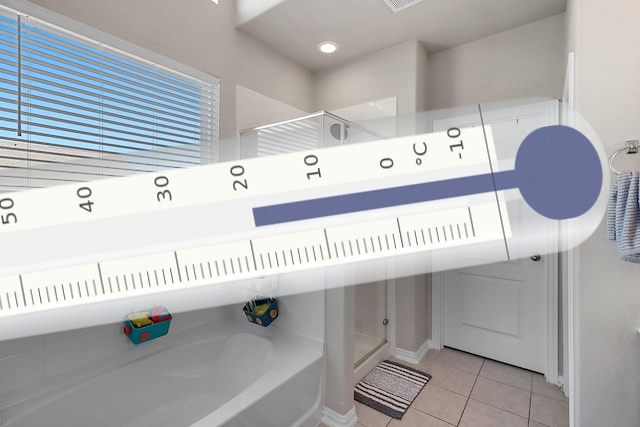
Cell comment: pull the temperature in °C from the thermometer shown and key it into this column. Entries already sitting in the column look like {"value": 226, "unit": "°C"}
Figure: {"value": 19, "unit": "°C"}
